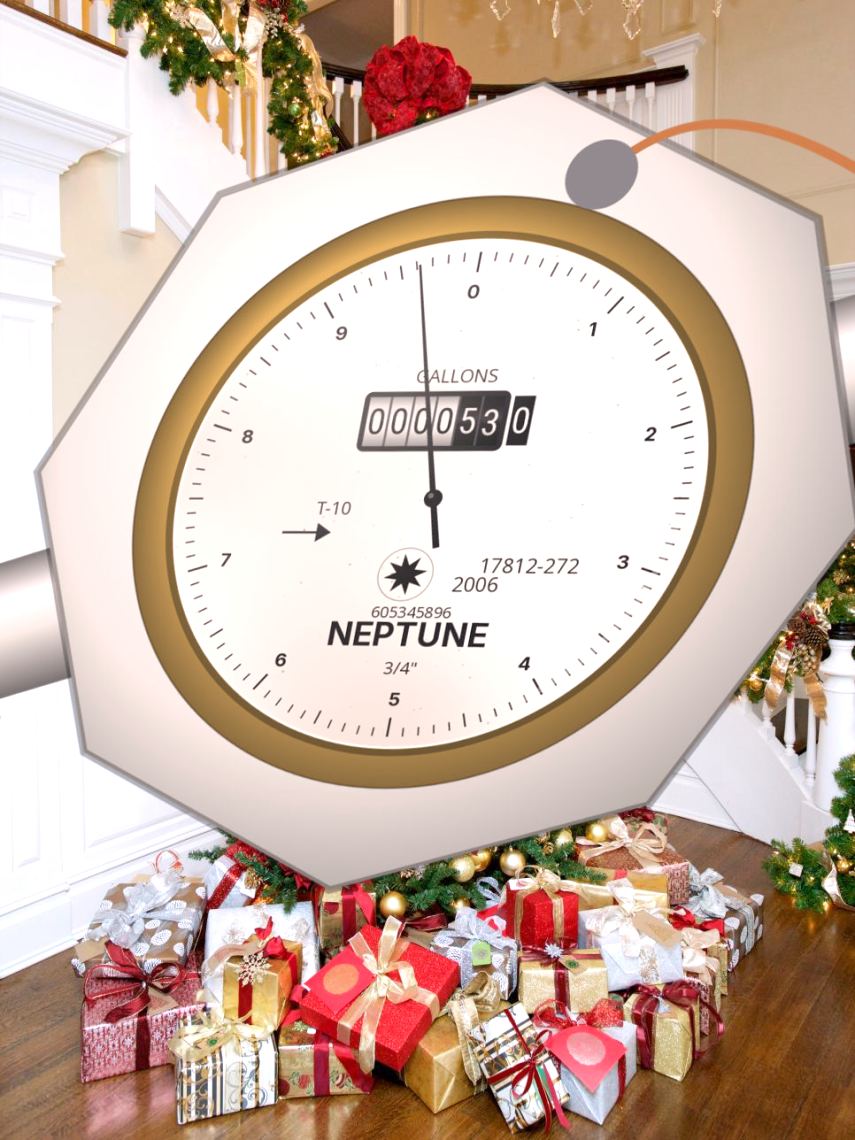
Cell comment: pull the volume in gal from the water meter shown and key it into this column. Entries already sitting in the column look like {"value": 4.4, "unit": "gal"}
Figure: {"value": 529.6, "unit": "gal"}
